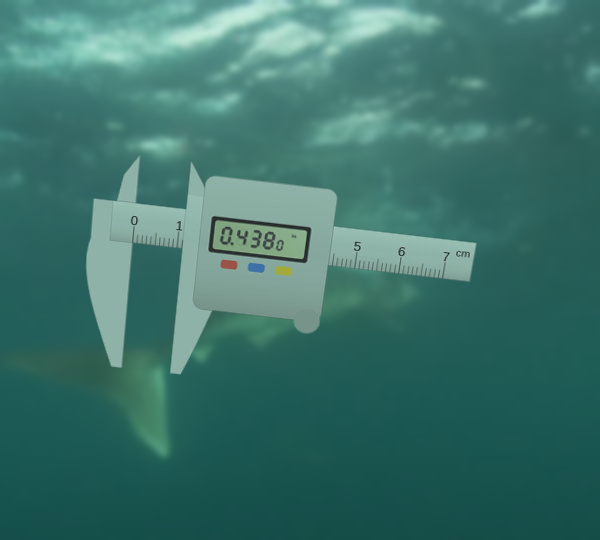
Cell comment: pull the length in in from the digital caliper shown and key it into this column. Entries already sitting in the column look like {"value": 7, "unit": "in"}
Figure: {"value": 0.4380, "unit": "in"}
